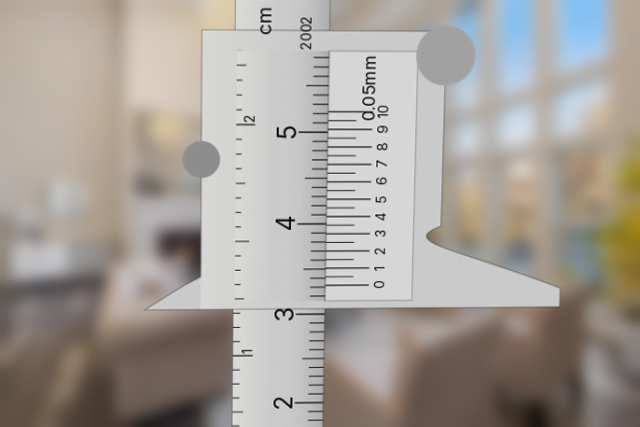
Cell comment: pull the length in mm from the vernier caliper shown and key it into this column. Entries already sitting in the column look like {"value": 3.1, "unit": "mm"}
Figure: {"value": 33.2, "unit": "mm"}
